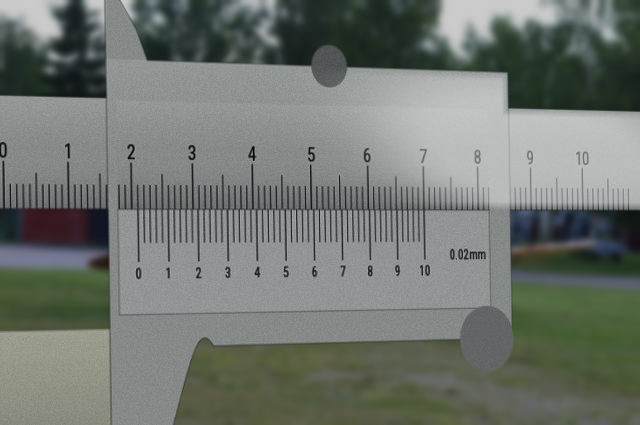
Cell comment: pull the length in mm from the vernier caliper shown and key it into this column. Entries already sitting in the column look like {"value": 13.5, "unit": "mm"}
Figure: {"value": 21.0, "unit": "mm"}
